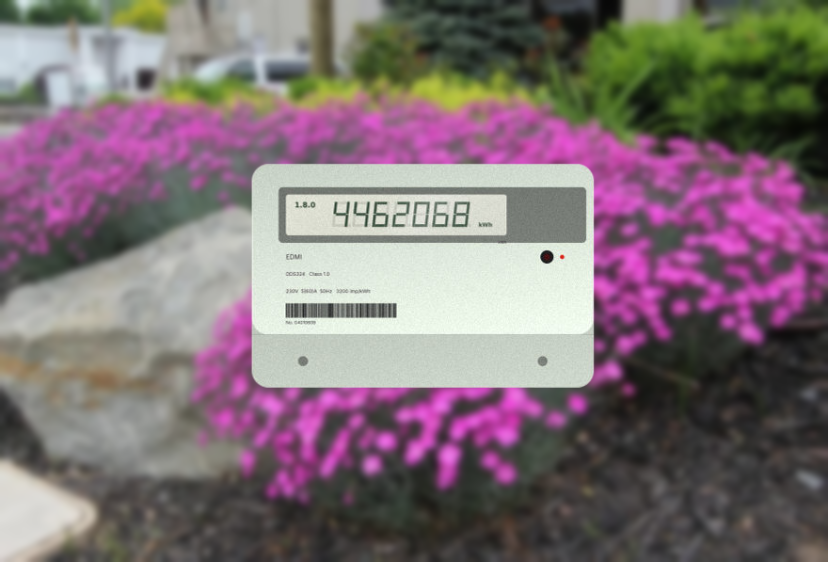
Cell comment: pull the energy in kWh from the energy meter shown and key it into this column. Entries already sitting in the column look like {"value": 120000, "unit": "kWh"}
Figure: {"value": 4462068, "unit": "kWh"}
